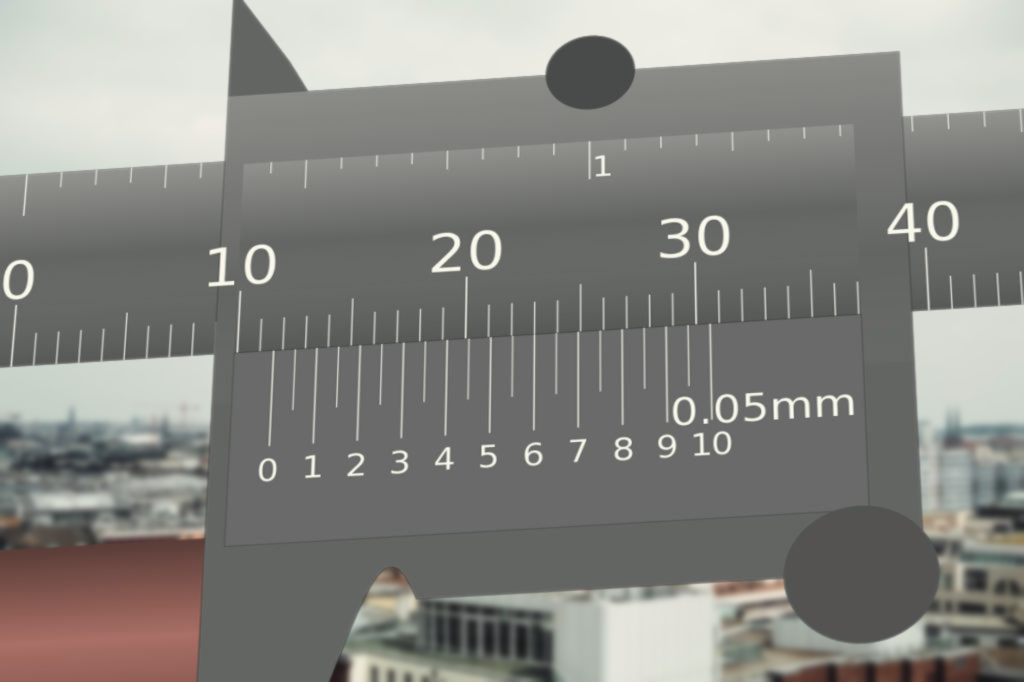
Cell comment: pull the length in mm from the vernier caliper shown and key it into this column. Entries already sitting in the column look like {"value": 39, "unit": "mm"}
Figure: {"value": 11.6, "unit": "mm"}
